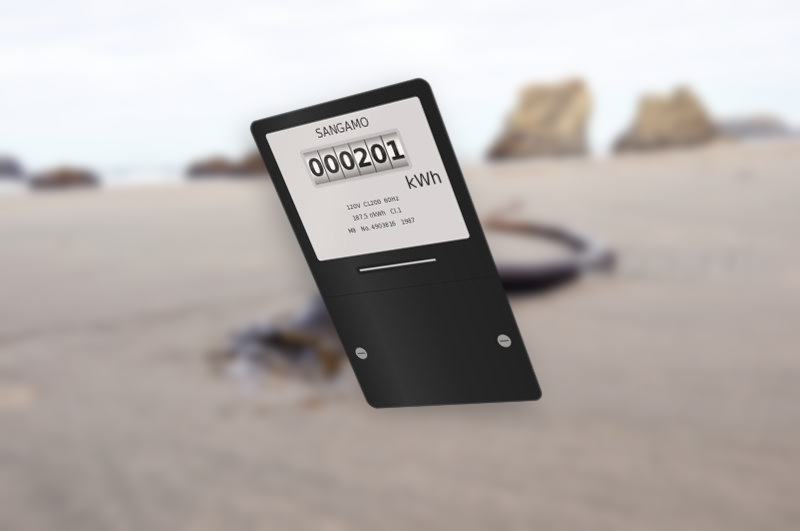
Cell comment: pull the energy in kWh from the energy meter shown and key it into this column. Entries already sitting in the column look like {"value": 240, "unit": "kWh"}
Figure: {"value": 201, "unit": "kWh"}
